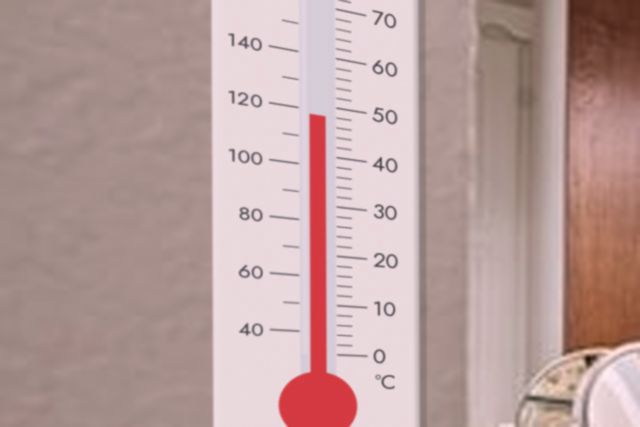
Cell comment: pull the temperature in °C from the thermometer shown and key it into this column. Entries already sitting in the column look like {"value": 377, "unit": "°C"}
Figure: {"value": 48, "unit": "°C"}
